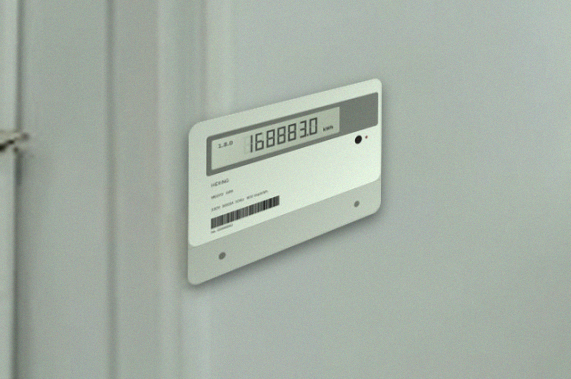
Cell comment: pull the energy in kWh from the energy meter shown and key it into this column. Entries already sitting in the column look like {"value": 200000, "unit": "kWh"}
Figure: {"value": 168883.0, "unit": "kWh"}
